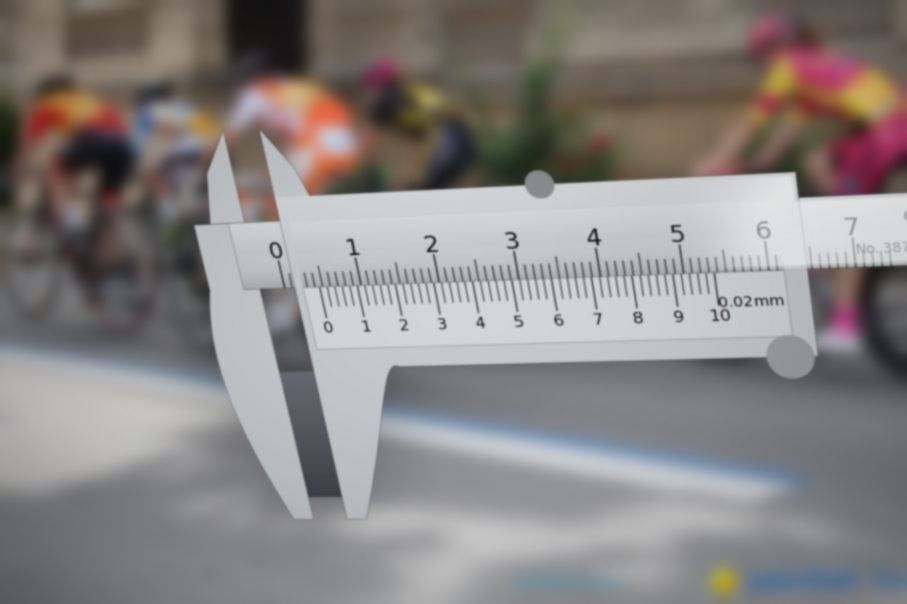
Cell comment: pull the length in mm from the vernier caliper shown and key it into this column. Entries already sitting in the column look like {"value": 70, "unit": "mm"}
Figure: {"value": 4.6, "unit": "mm"}
